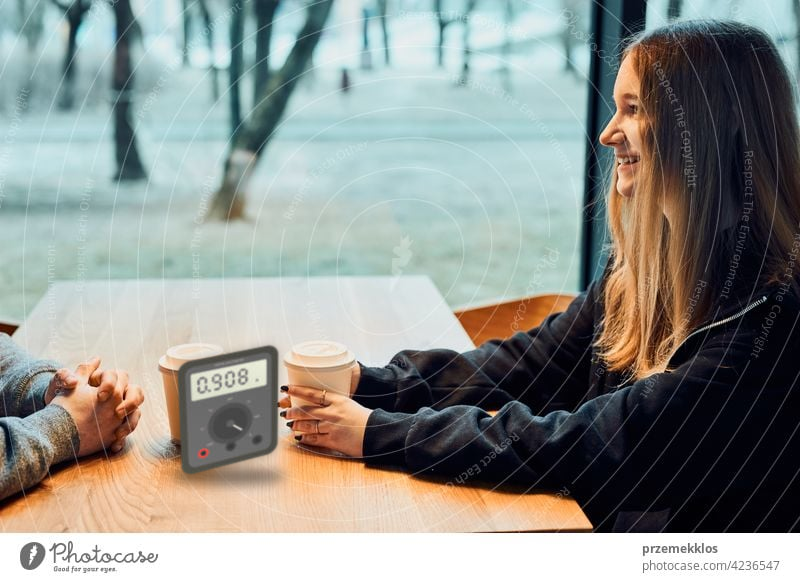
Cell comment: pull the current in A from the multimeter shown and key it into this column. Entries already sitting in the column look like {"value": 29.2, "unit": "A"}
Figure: {"value": 0.908, "unit": "A"}
